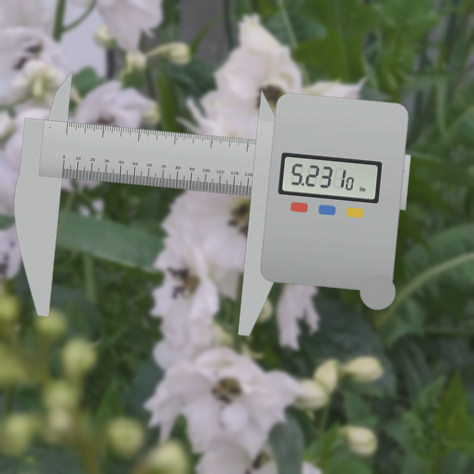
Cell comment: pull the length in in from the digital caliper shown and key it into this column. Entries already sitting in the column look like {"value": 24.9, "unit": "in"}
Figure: {"value": 5.2310, "unit": "in"}
